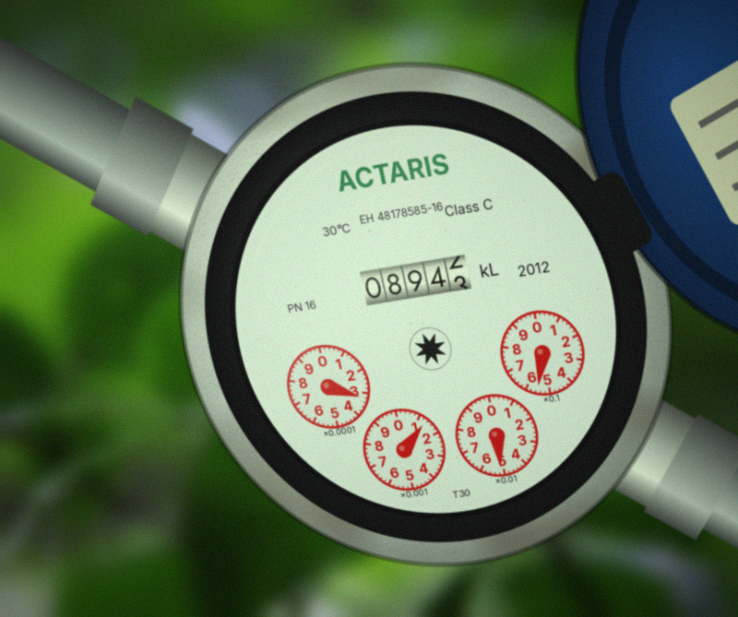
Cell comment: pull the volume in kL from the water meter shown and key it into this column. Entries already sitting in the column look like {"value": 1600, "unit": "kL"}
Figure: {"value": 8942.5513, "unit": "kL"}
